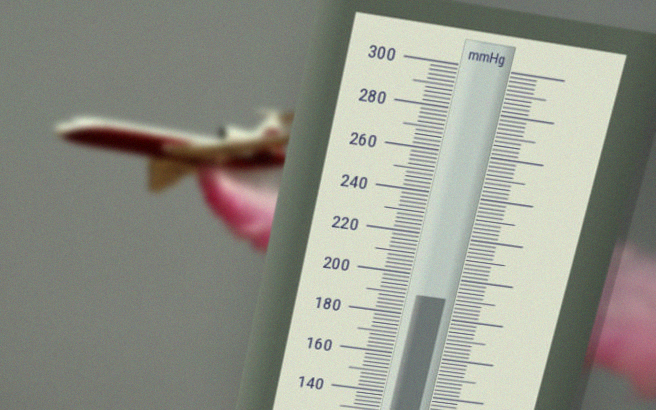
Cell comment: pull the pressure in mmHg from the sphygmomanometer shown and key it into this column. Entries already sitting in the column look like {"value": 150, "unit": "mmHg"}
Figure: {"value": 190, "unit": "mmHg"}
